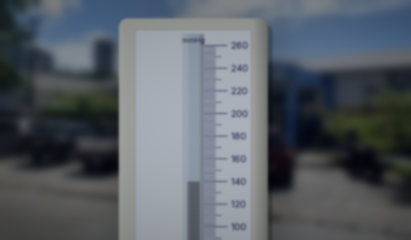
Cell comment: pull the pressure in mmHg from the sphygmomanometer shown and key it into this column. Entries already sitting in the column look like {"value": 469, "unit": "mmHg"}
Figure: {"value": 140, "unit": "mmHg"}
